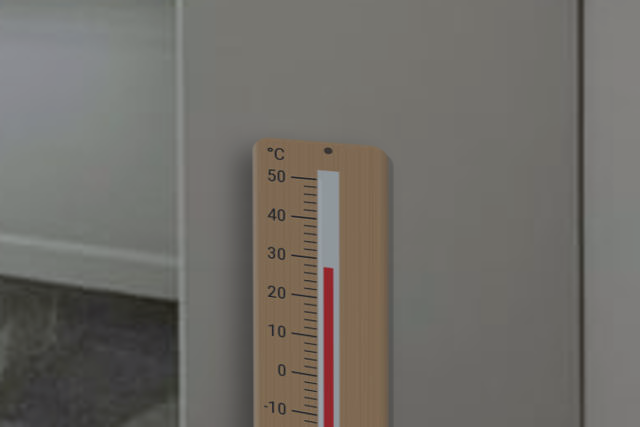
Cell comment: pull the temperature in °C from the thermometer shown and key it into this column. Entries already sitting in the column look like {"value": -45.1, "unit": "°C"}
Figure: {"value": 28, "unit": "°C"}
